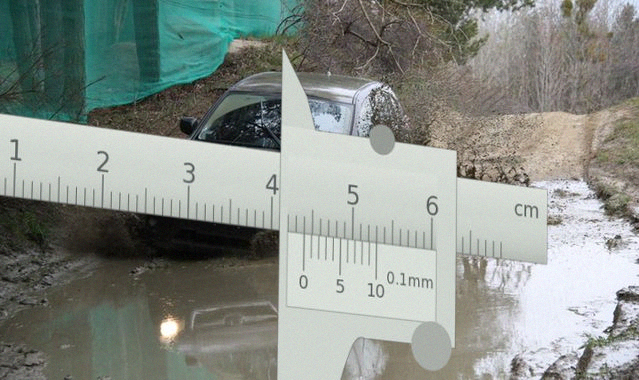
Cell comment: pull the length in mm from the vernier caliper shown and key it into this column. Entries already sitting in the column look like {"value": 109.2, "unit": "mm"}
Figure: {"value": 44.0, "unit": "mm"}
